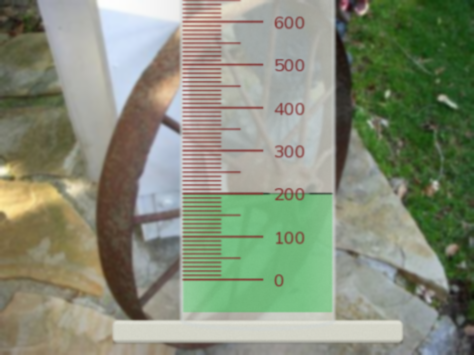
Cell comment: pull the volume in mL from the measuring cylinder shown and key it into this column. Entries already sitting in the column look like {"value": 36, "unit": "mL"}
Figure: {"value": 200, "unit": "mL"}
